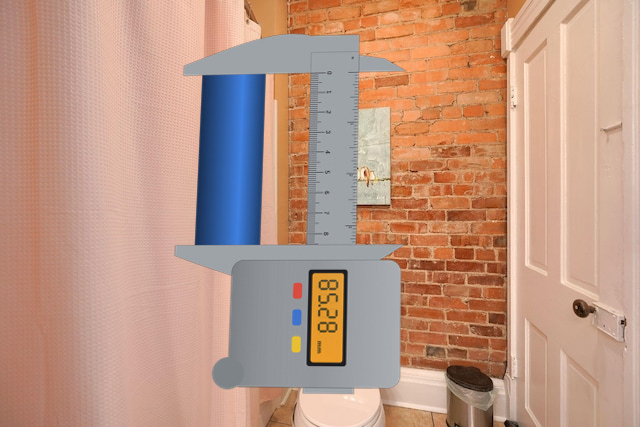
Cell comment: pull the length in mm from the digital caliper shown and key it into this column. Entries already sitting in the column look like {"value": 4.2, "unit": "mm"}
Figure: {"value": 85.28, "unit": "mm"}
